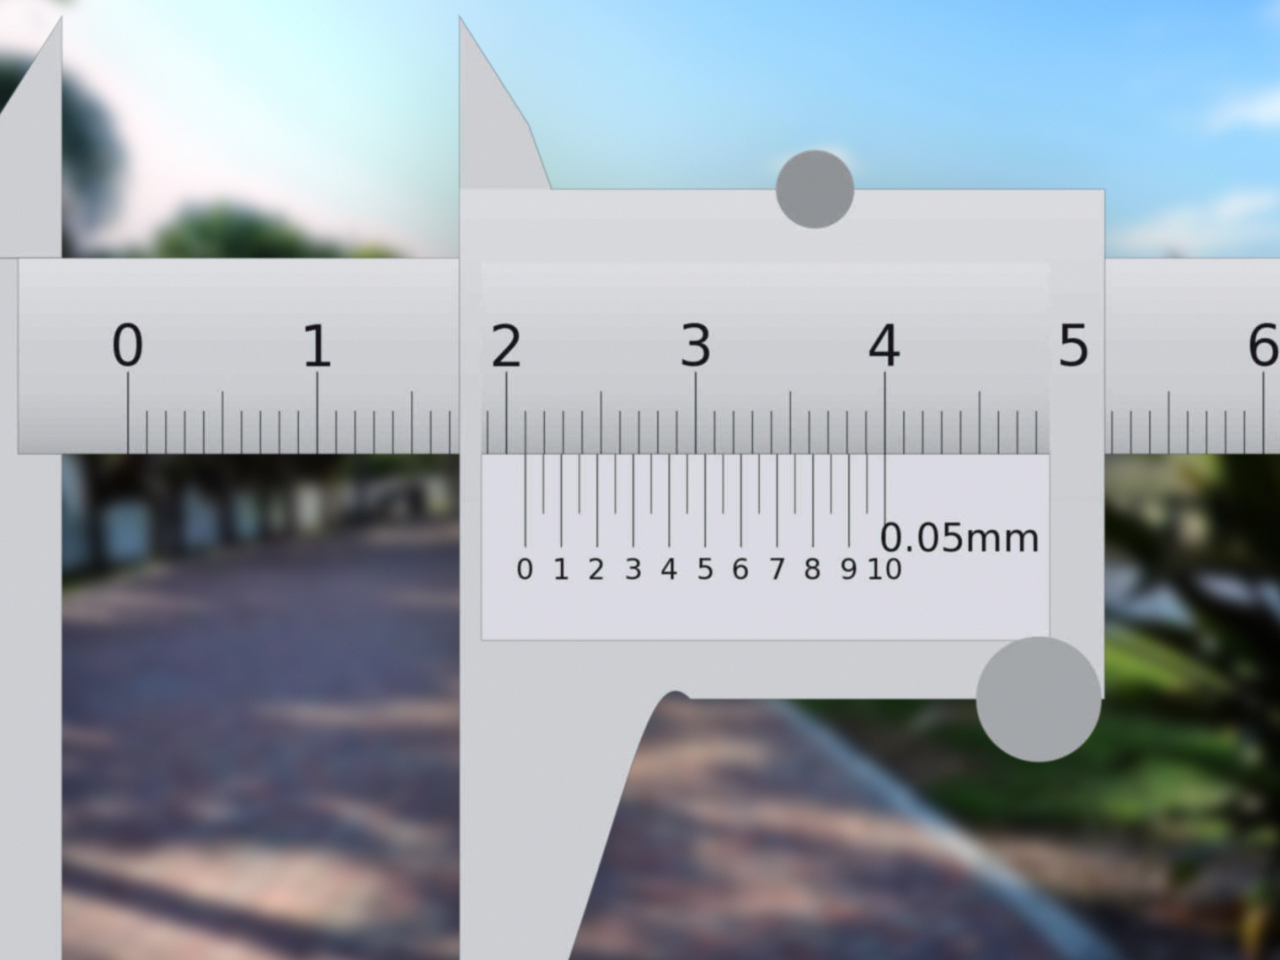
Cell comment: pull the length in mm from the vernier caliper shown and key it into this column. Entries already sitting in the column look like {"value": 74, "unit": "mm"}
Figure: {"value": 21.0, "unit": "mm"}
